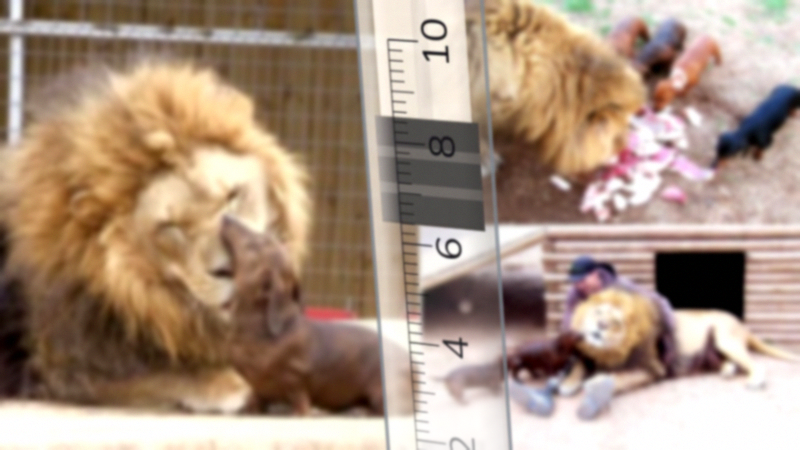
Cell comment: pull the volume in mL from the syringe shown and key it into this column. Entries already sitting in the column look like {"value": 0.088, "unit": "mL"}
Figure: {"value": 6.4, "unit": "mL"}
